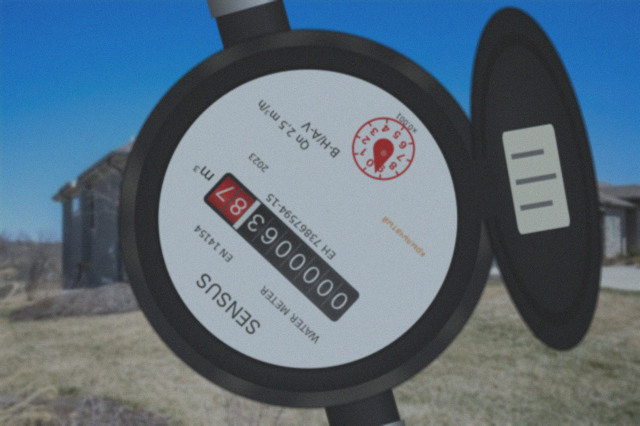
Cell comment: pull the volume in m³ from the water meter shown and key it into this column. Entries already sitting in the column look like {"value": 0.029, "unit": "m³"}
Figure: {"value": 63.869, "unit": "m³"}
